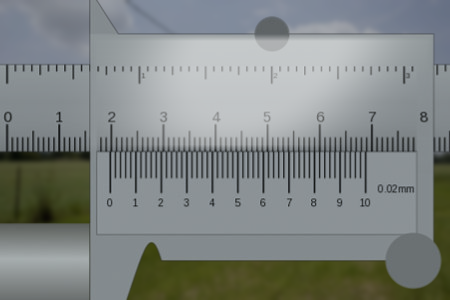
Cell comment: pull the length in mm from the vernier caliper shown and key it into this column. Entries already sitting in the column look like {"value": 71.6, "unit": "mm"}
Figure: {"value": 19.8, "unit": "mm"}
